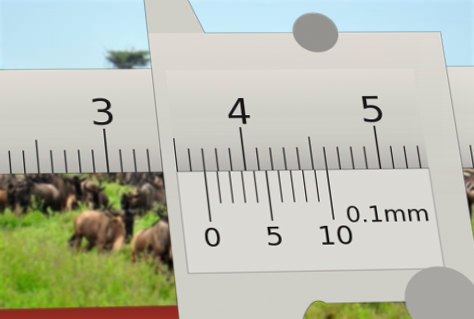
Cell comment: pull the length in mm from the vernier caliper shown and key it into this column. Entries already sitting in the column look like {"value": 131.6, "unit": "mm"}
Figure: {"value": 37.0, "unit": "mm"}
